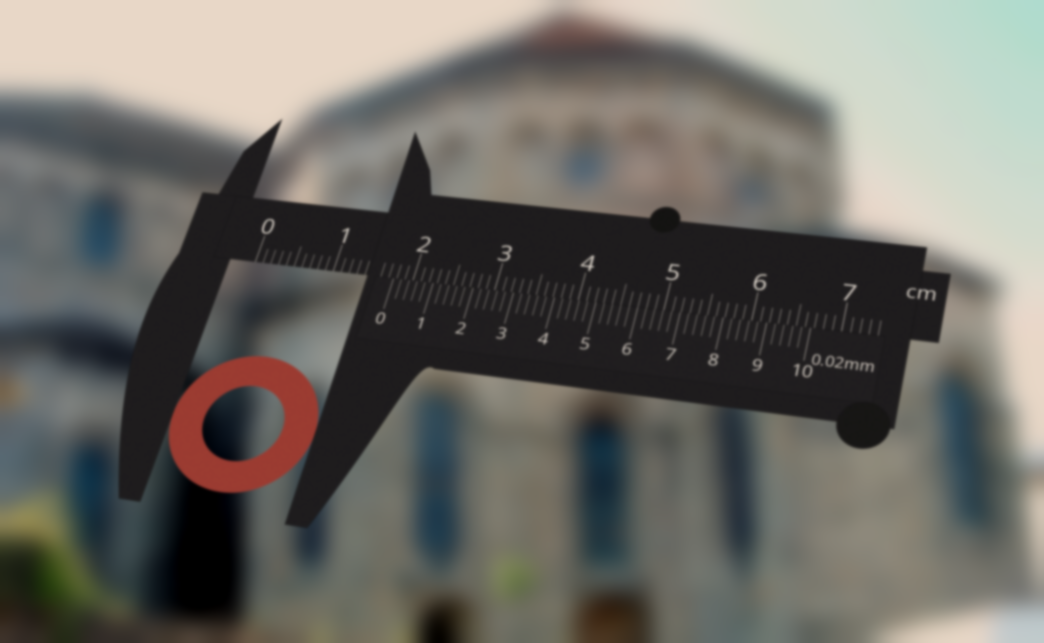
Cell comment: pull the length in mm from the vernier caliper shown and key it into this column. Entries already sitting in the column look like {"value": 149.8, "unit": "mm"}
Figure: {"value": 17.6, "unit": "mm"}
